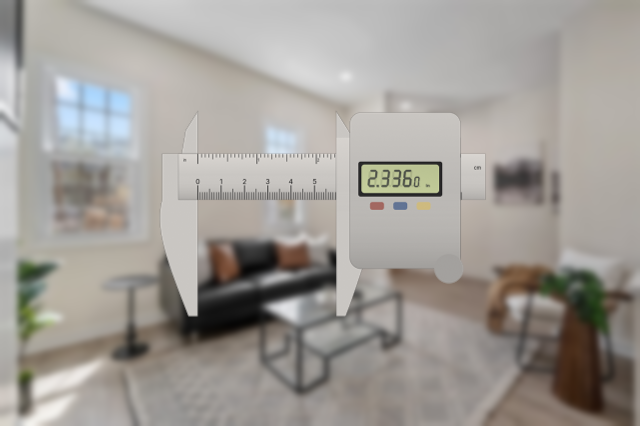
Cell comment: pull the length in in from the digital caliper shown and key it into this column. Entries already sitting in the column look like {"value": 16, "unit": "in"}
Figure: {"value": 2.3360, "unit": "in"}
